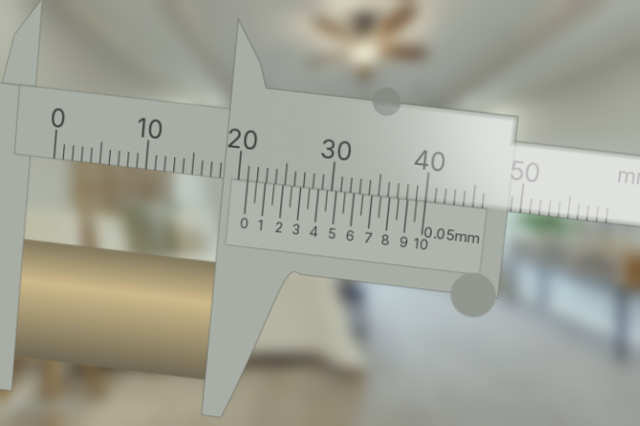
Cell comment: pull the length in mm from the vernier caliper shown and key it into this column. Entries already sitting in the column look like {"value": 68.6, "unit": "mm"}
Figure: {"value": 21.0, "unit": "mm"}
